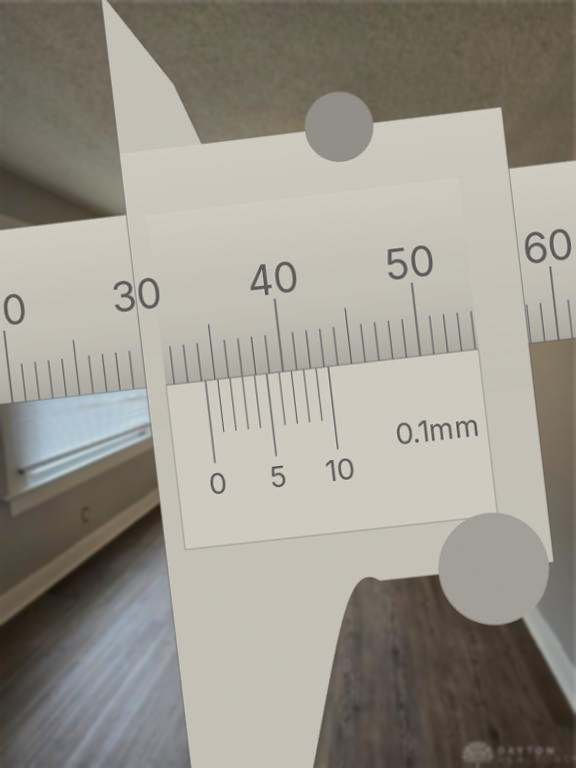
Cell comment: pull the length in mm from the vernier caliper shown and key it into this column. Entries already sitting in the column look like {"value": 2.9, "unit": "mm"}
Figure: {"value": 34.3, "unit": "mm"}
